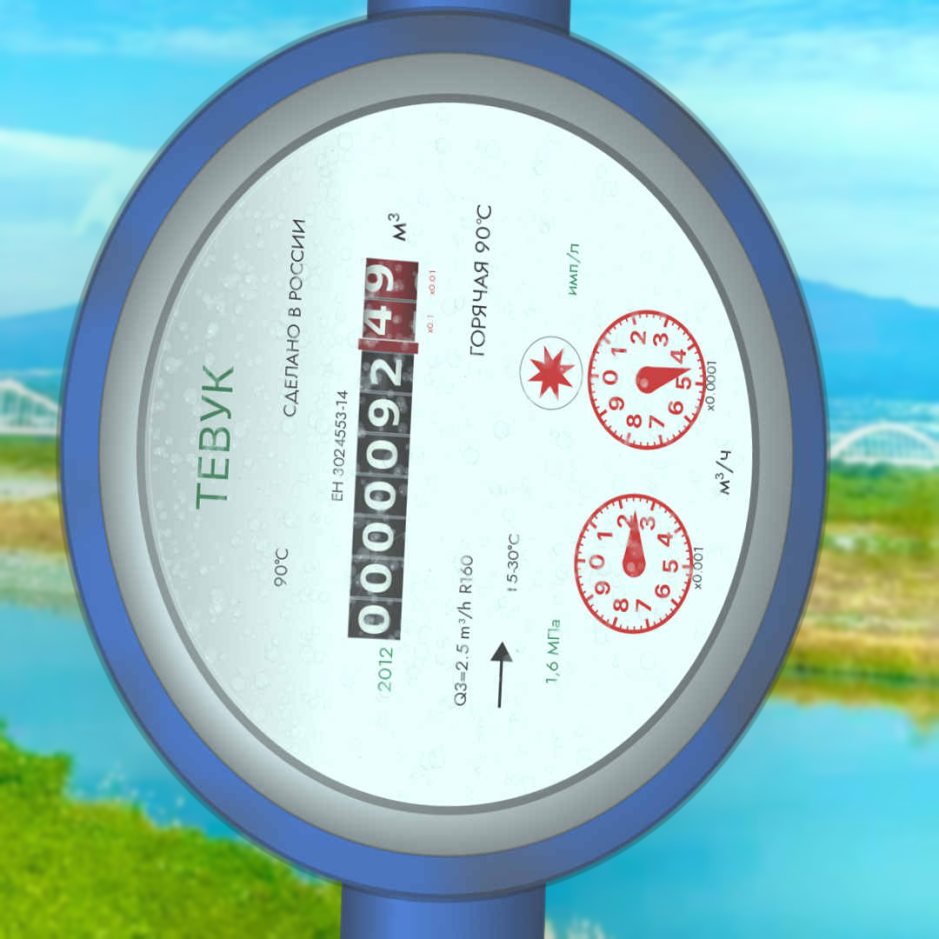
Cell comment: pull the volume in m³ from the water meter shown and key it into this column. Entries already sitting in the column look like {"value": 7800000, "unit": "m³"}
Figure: {"value": 92.4924, "unit": "m³"}
